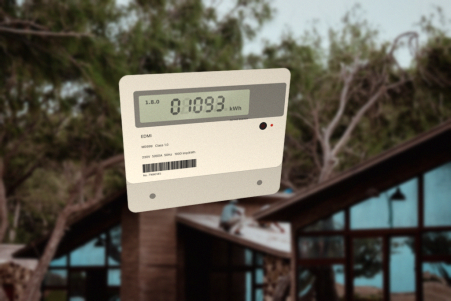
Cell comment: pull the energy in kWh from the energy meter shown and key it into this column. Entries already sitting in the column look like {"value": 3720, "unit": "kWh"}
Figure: {"value": 1093, "unit": "kWh"}
